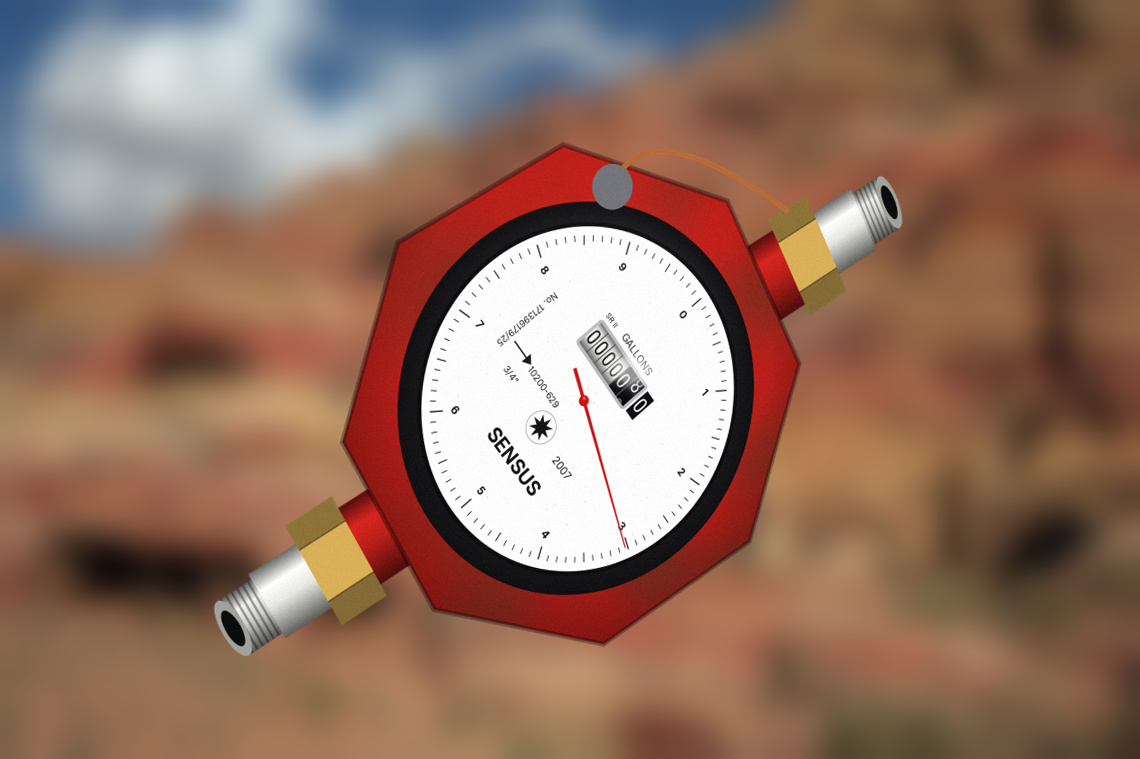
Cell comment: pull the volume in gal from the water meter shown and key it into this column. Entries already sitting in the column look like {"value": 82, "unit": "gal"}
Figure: {"value": 83.0, "unit": "gal"}
